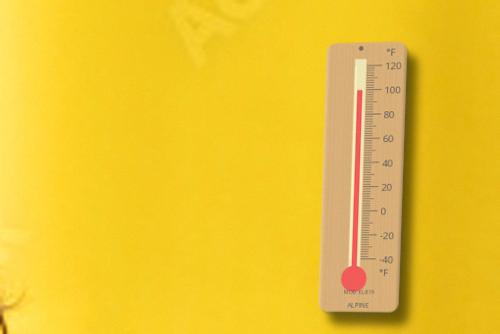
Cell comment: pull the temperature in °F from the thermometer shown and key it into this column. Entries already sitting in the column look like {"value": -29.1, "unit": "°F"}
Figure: {"value": 100, "unit": "°F"}
